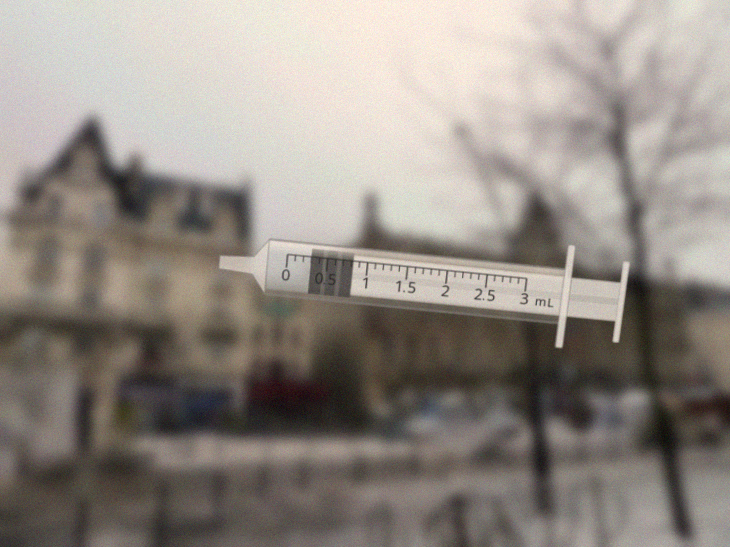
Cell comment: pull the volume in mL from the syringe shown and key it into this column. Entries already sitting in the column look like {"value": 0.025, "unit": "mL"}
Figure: {"value": 0.3, "unit": "mL"}
